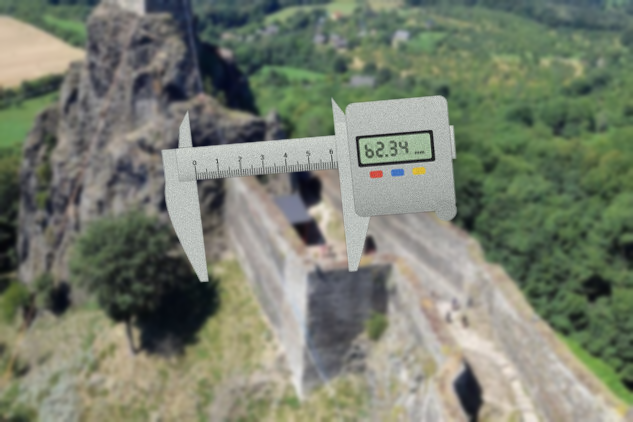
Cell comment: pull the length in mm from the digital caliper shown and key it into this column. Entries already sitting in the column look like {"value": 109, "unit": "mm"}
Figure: {"value": 62.34, "unit": "mm"}
